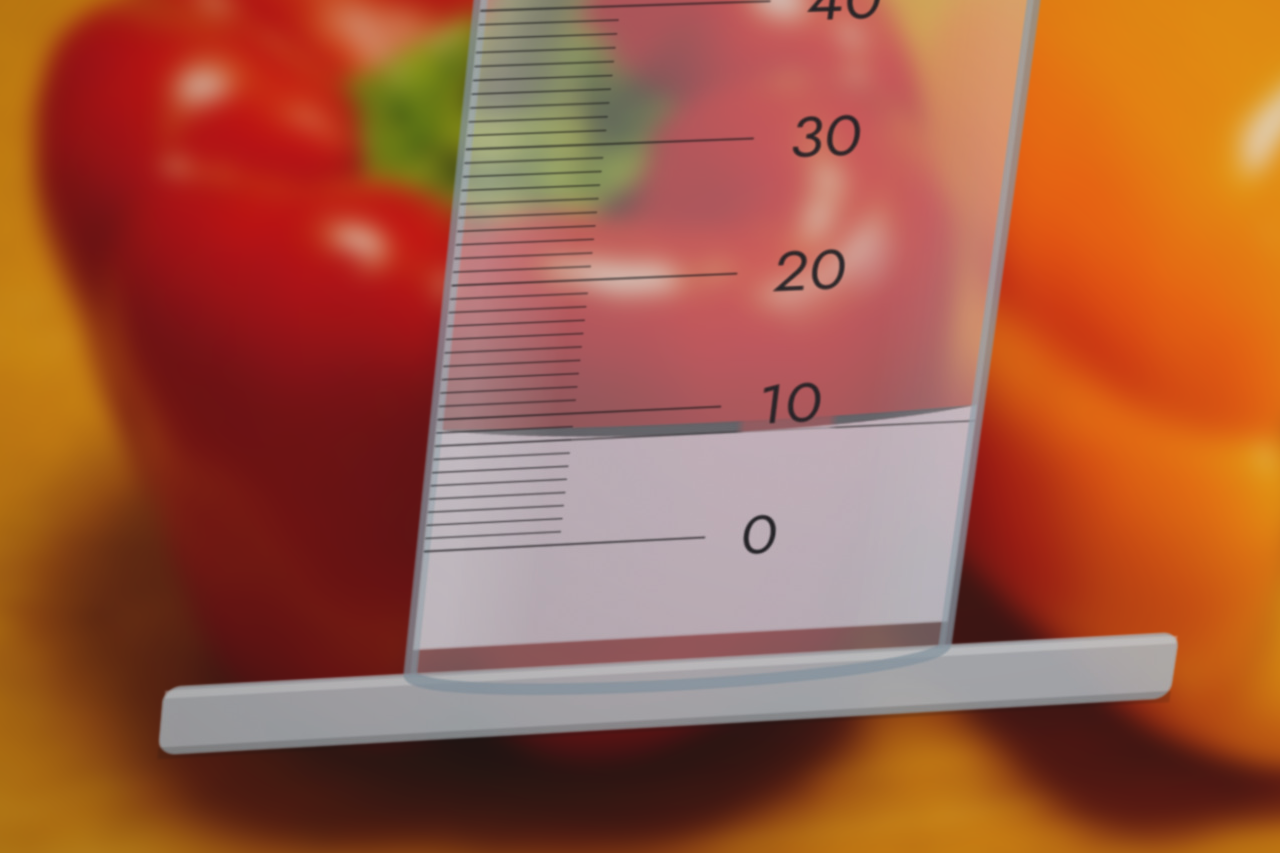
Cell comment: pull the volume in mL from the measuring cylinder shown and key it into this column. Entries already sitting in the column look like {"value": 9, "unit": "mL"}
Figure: {"value": 8, "unit": "mL"}
